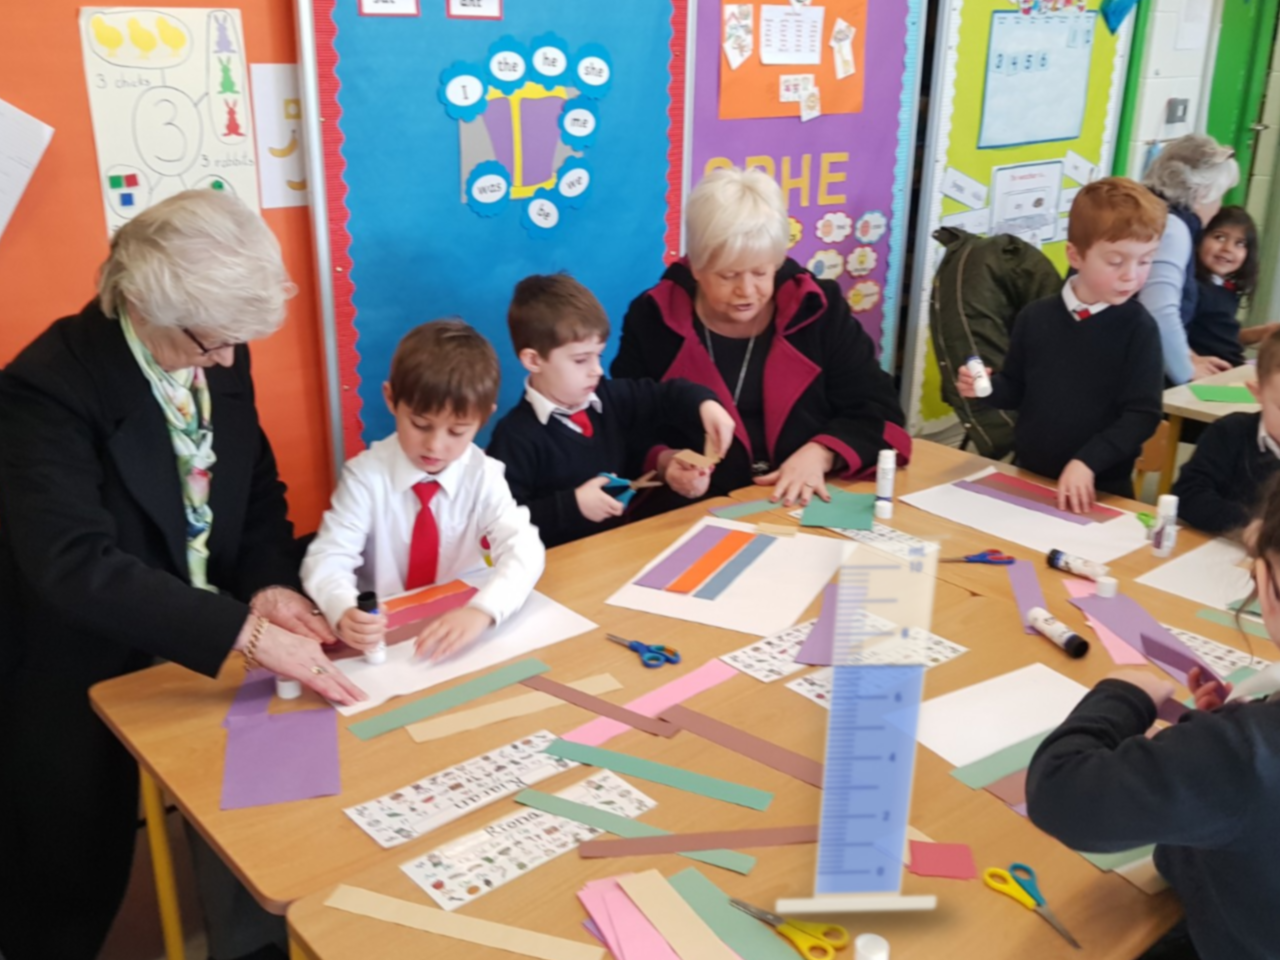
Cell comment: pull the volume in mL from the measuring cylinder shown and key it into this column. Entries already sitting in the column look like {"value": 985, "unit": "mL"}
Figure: {"value": 7, "unit": "mL"}
